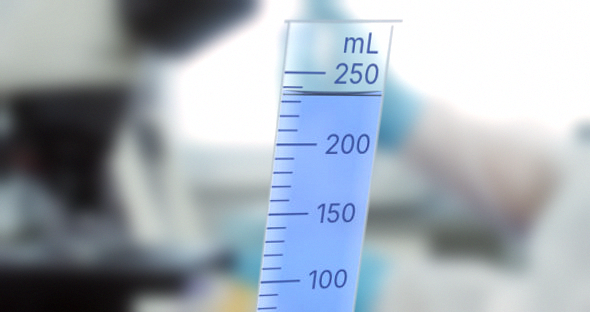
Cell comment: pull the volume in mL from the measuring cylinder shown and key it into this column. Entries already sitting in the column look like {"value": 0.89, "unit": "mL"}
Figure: {"value": 235, "unit": "mL"}
